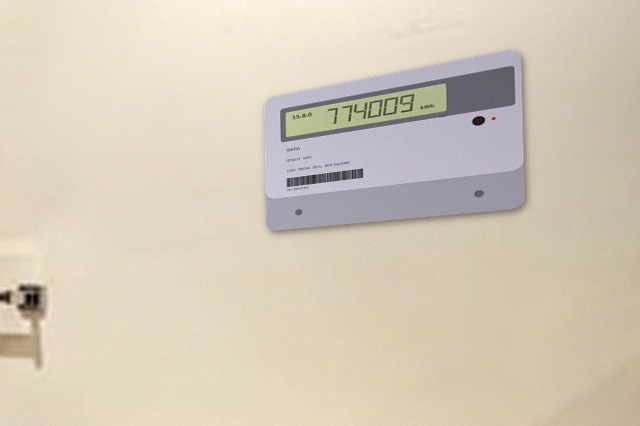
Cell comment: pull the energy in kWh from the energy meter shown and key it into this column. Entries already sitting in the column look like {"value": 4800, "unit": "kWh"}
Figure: {"value": 774009, "unit": "kWh"}
